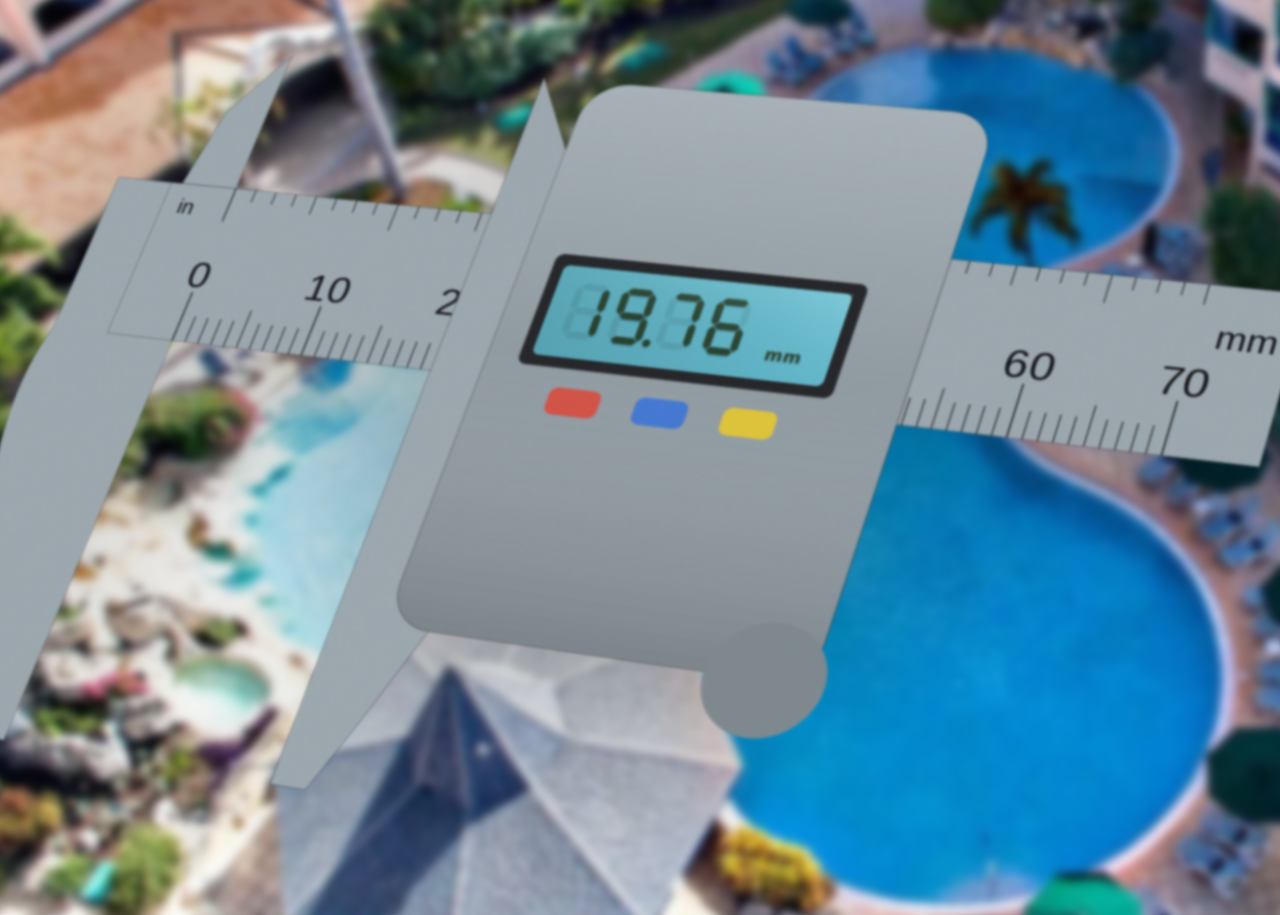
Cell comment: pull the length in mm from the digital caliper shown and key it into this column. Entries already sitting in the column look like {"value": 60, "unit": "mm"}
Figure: {"value": 19.76, "unit": "mm"}
